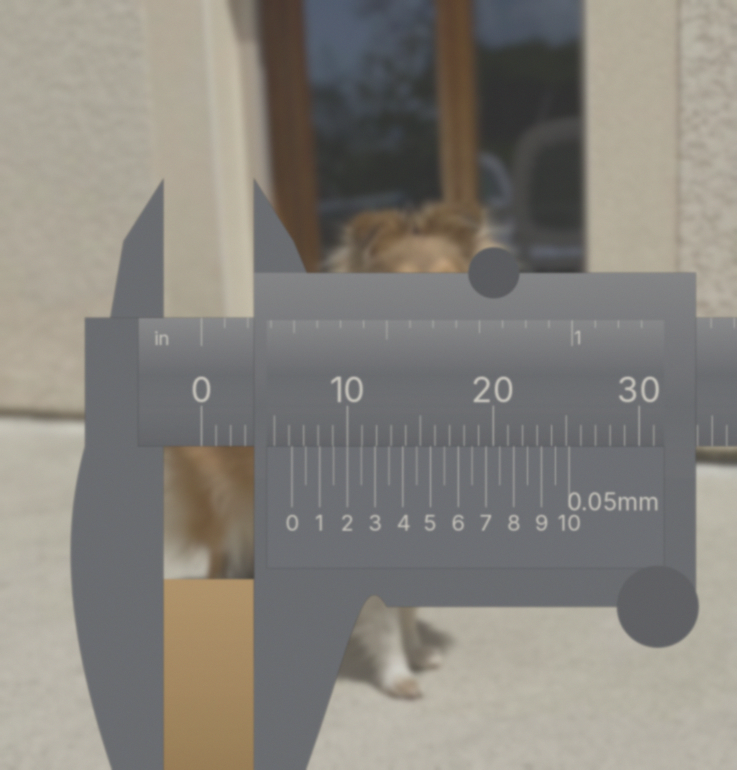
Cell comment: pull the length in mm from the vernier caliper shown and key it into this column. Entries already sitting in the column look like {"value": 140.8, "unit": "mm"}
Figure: {"value": 6.2, "unit": "mm"}
